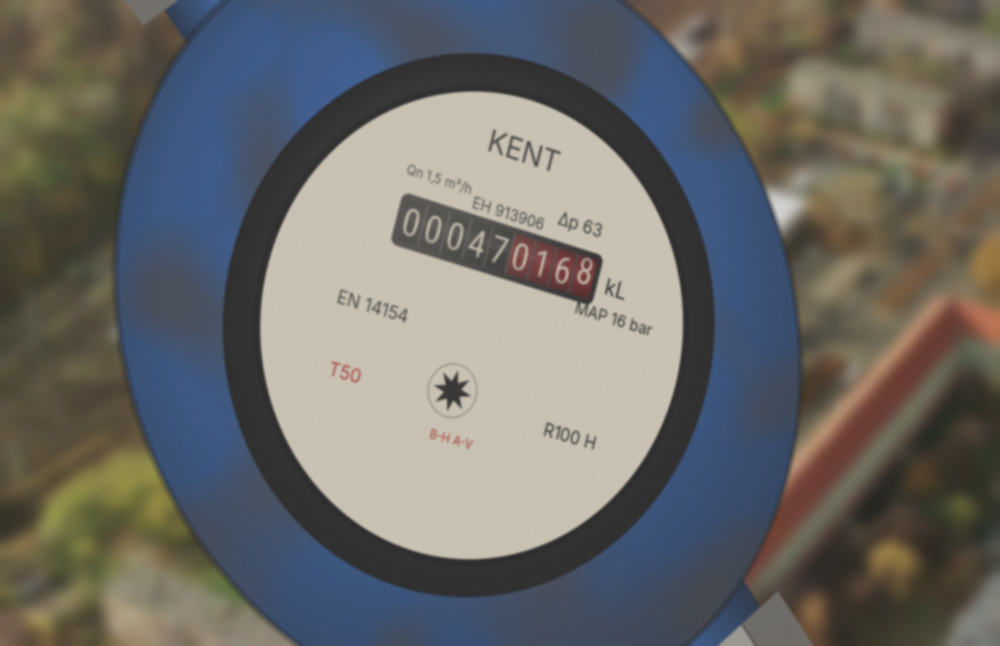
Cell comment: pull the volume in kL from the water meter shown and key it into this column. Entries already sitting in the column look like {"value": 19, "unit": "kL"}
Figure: {"value": 47.0168, "unit": "kL"}
